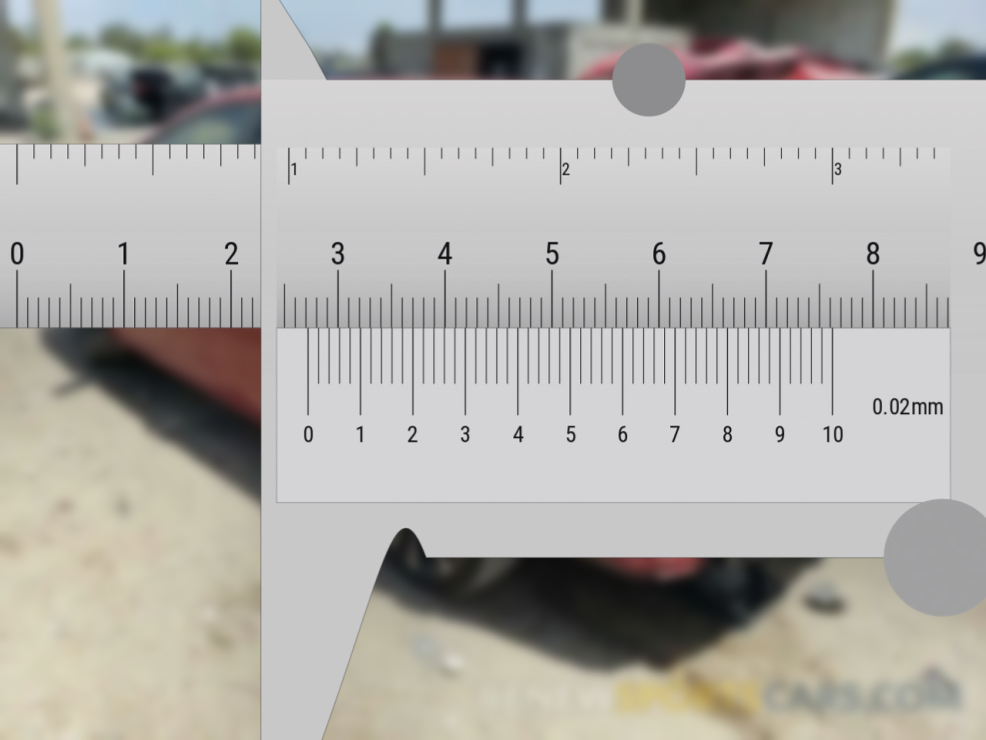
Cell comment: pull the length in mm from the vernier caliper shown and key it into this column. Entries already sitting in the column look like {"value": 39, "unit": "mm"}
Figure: {"value": 27.2, "unit": "mm"}
